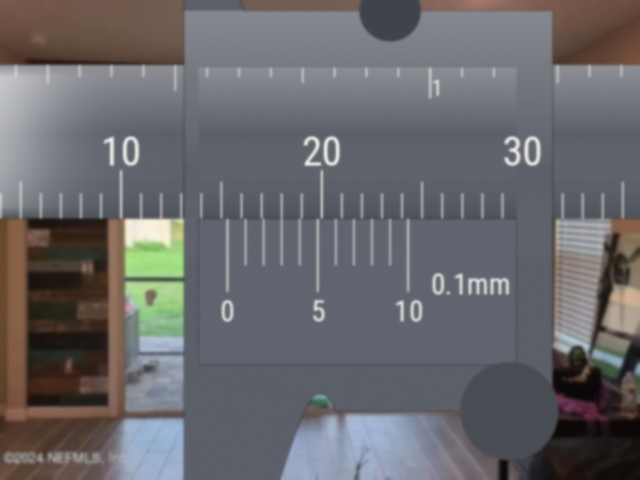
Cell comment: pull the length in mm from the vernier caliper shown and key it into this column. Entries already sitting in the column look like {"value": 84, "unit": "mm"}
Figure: {"value": 15.3, "unit": "mm"}
